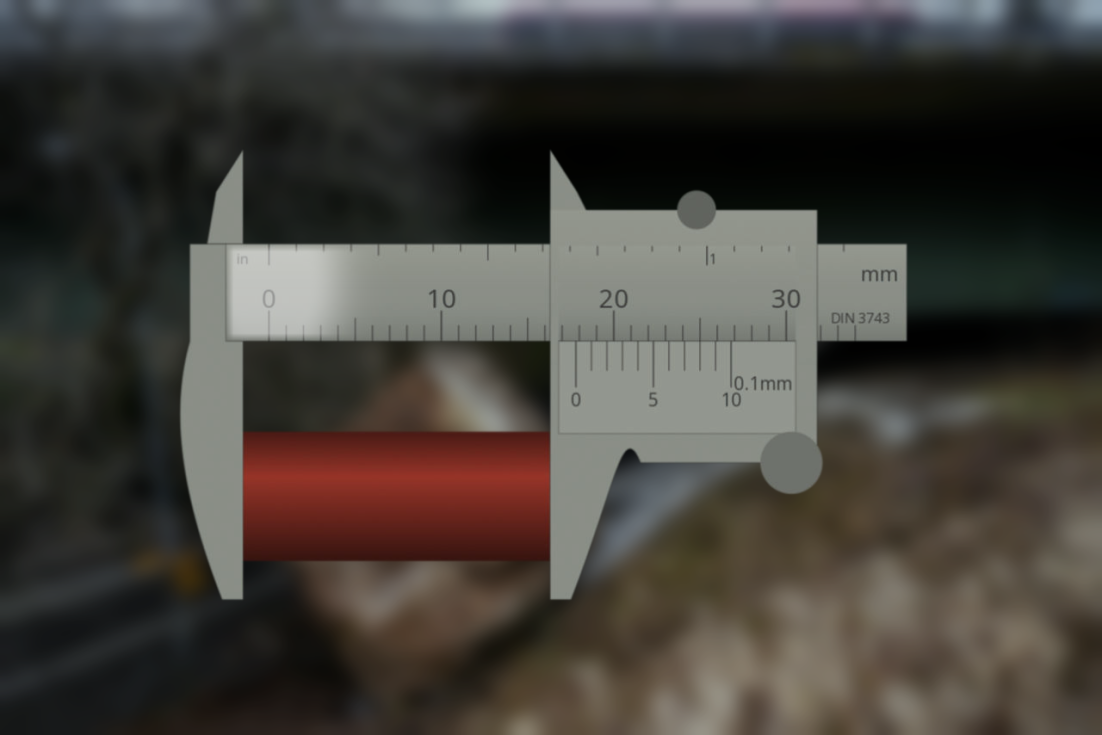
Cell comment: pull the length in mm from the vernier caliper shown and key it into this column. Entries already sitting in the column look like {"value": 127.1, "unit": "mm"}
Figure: {"value": 17.8, "unit": "mm"}
